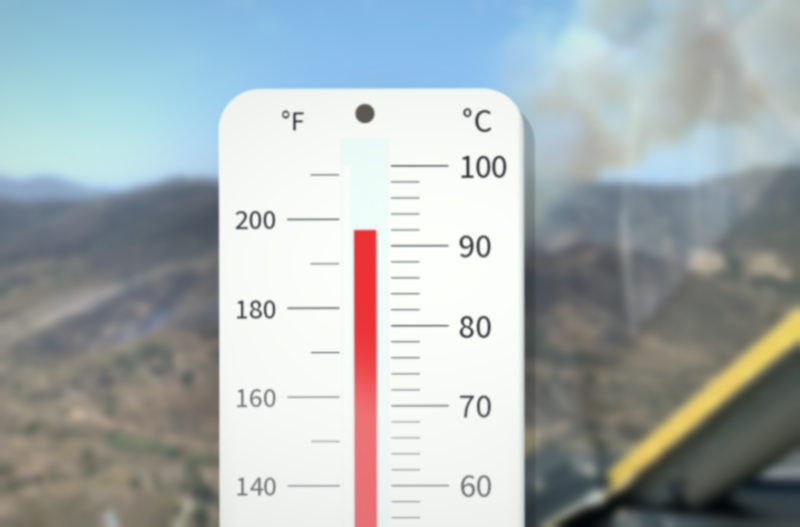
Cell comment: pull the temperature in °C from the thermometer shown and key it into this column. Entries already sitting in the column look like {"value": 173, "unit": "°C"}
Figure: {"value": 92, "unit": "°C"}
